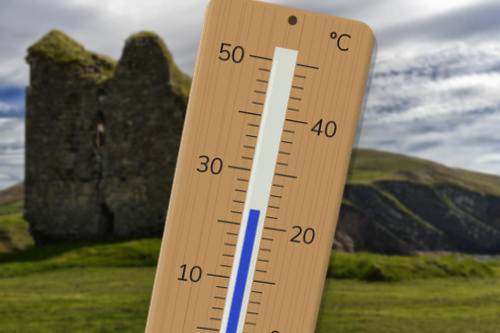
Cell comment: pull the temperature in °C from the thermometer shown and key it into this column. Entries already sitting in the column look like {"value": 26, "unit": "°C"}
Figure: {"value": 23, "unit": "°C"}
